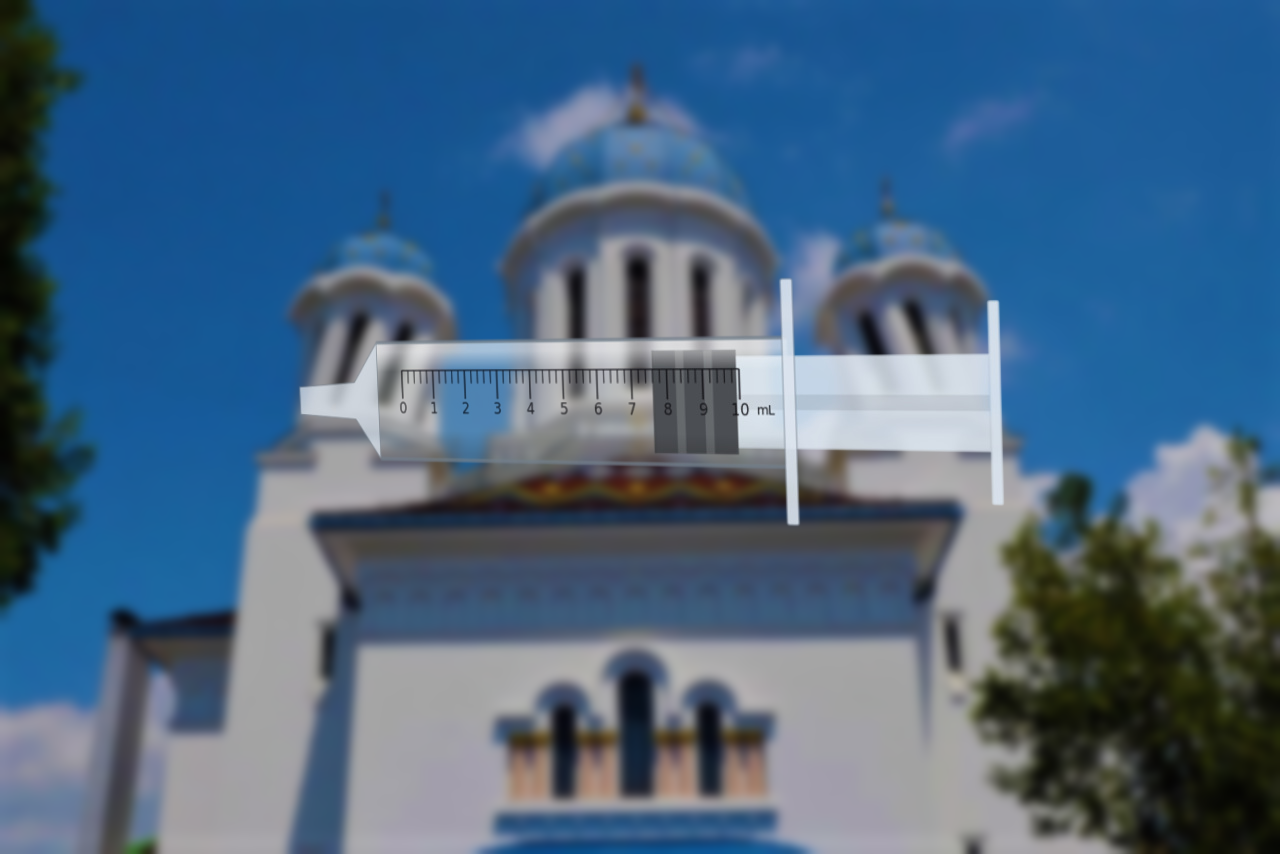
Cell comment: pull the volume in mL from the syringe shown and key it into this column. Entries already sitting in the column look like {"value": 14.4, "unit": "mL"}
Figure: {"value": 7.6, "unit": "mL"}
